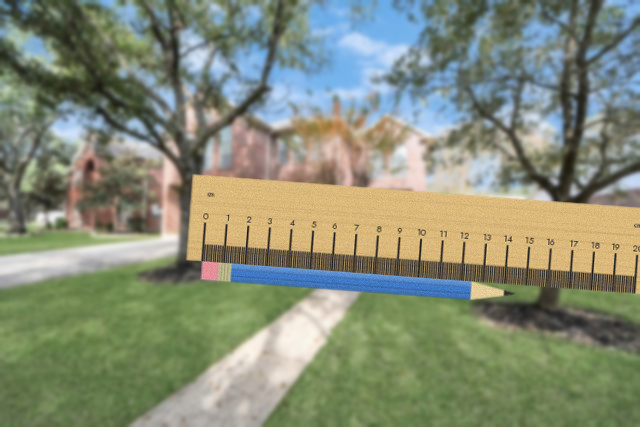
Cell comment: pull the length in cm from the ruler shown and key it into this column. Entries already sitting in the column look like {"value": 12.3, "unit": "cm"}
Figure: {"value": 14.5, "unit": "cm"}
